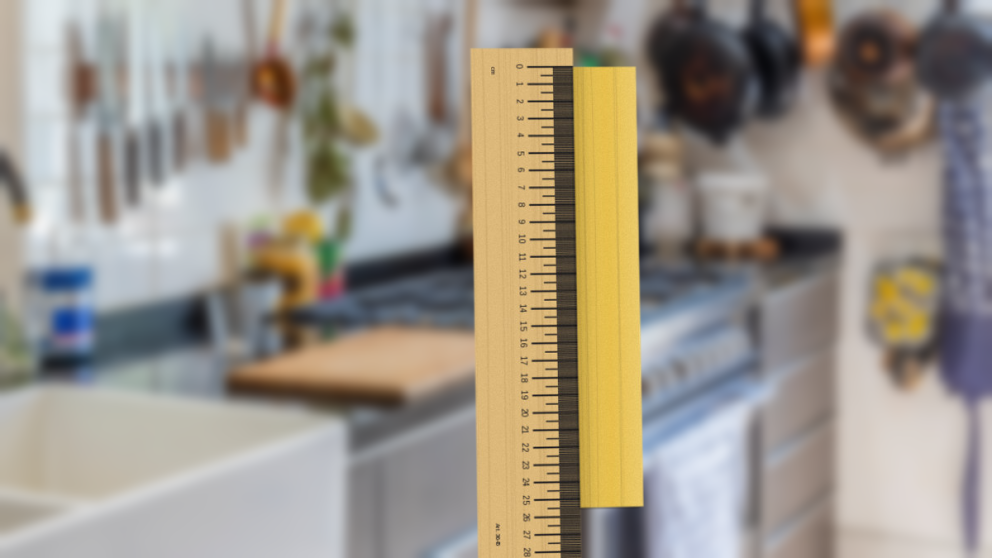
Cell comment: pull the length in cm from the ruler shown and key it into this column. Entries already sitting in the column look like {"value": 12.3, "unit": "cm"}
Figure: {"value": 25.5, "unit": "cm"}
